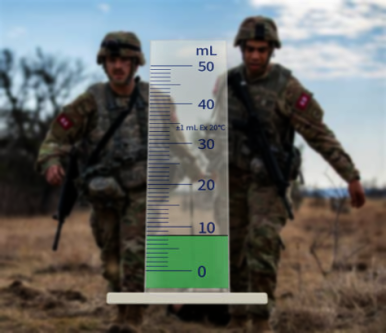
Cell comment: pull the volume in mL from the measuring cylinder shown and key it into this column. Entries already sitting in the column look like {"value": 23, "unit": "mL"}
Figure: {"value": 8, "unit": "mL"}
